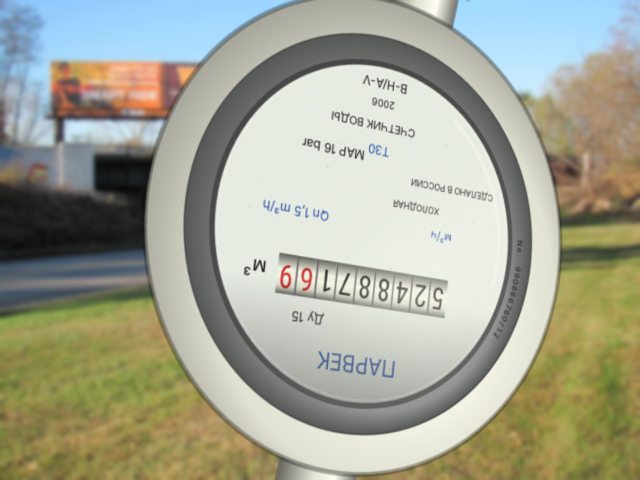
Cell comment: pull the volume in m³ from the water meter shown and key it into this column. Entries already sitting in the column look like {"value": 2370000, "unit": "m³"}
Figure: {"value": 5248871.69, "unit": "m³"}
